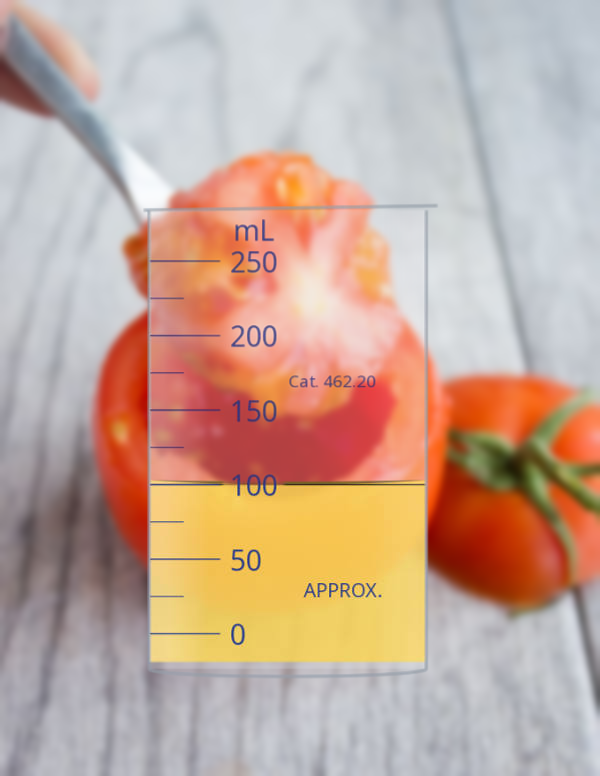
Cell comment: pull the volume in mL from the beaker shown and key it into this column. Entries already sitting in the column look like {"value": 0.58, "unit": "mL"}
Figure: {"value": 100, "unit": "mL"}
